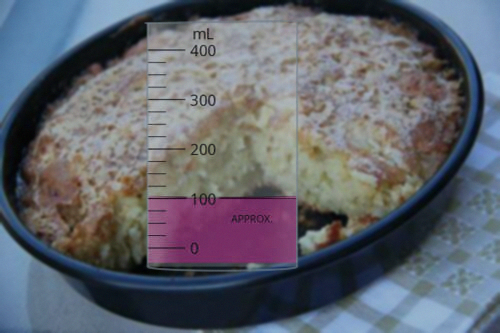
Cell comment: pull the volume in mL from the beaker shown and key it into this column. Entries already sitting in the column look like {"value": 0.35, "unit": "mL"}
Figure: {"value": 100, "unit": "mL"}
